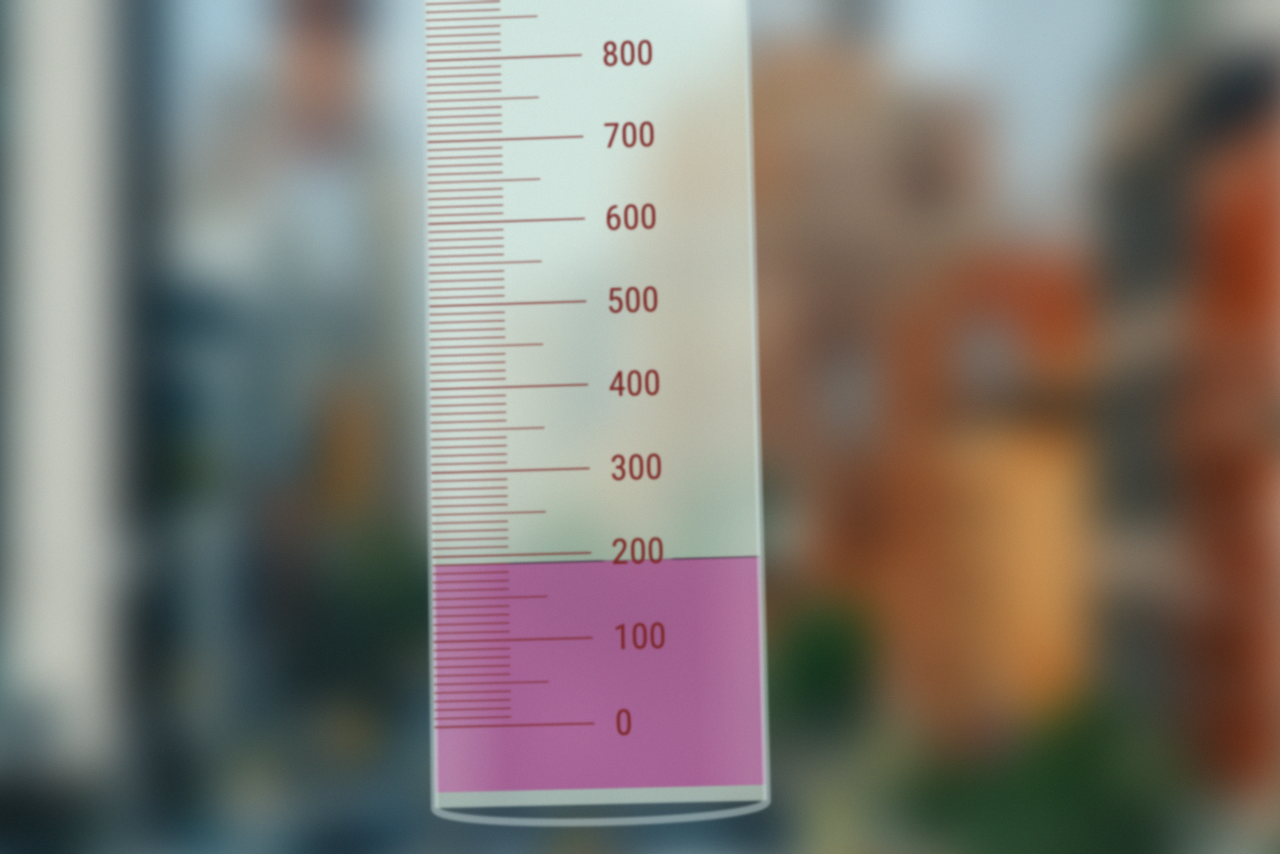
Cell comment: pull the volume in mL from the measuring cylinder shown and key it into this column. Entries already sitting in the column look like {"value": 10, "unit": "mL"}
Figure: {"value": 190, "unit": "mL"}
